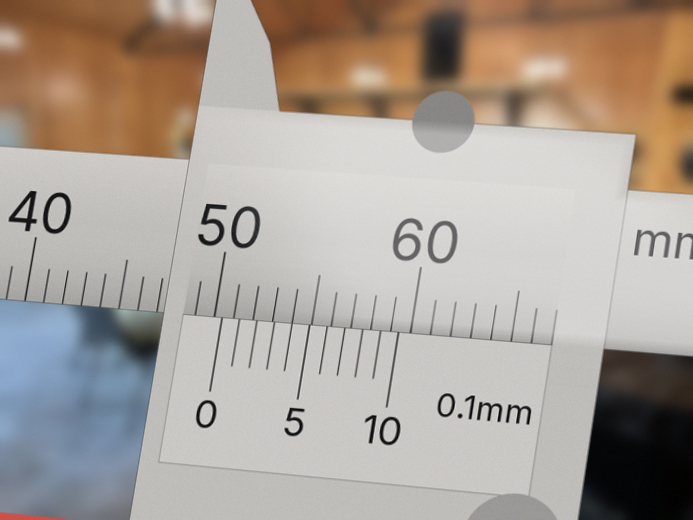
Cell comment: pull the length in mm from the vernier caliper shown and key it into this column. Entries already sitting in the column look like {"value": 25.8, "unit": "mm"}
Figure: {"value": 50.4, "unit": "mm"}
